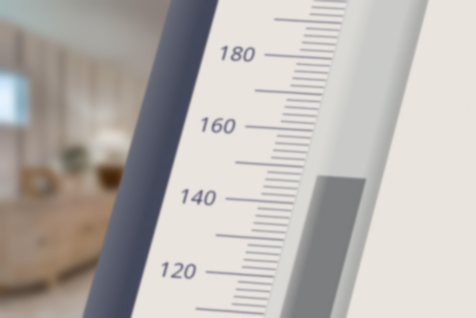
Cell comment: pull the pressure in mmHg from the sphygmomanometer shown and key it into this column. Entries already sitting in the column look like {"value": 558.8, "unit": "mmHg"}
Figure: {"value": 148, "unit": "mmHg"}
